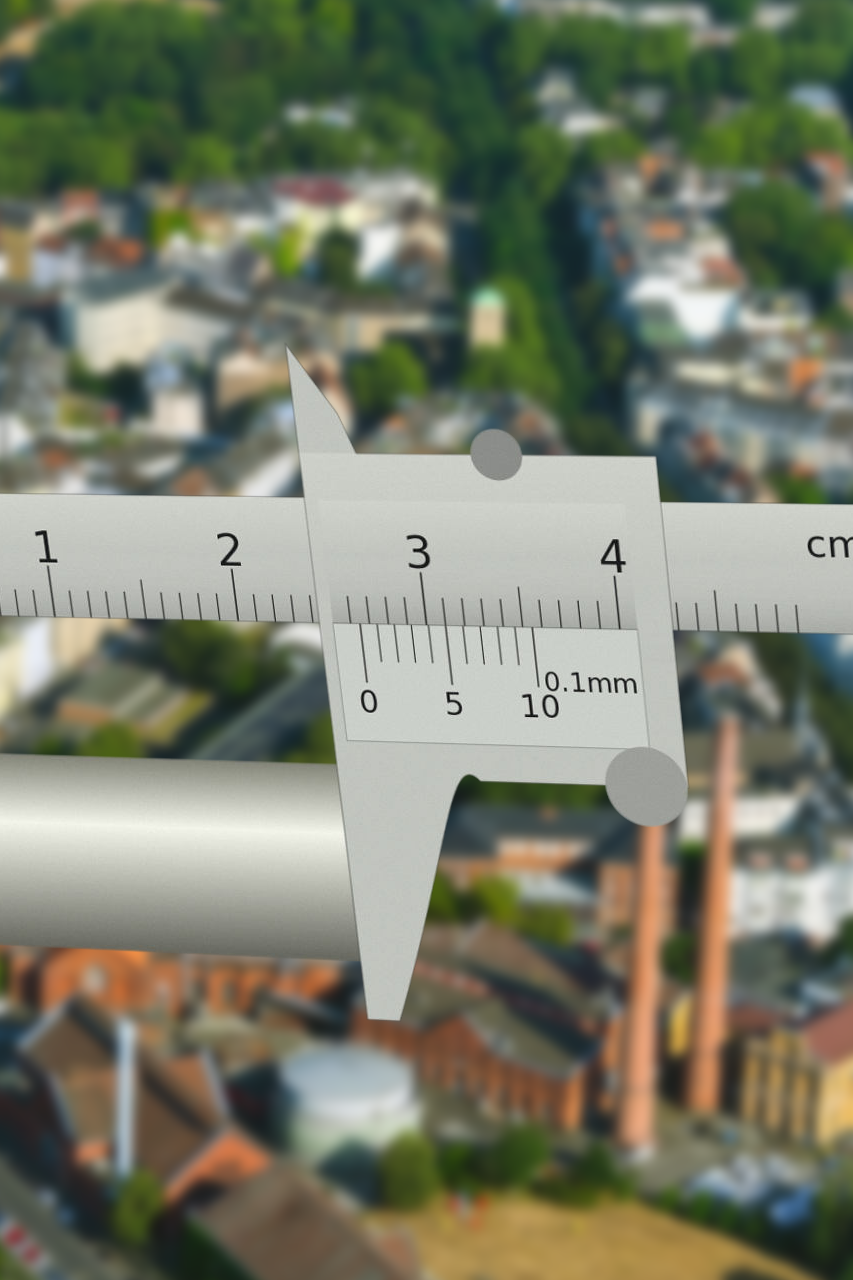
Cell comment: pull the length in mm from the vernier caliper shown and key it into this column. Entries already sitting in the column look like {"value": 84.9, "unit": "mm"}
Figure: {"value": 26.5, "unit": "mm"}
